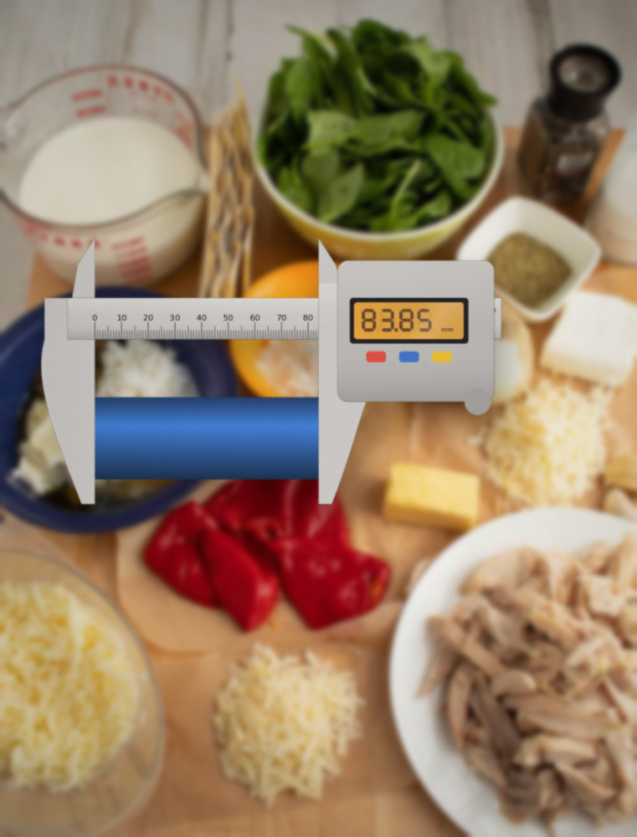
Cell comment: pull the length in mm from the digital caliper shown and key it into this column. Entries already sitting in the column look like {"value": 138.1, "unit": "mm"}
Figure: {"value": 83.85, "unit": "mm"}
